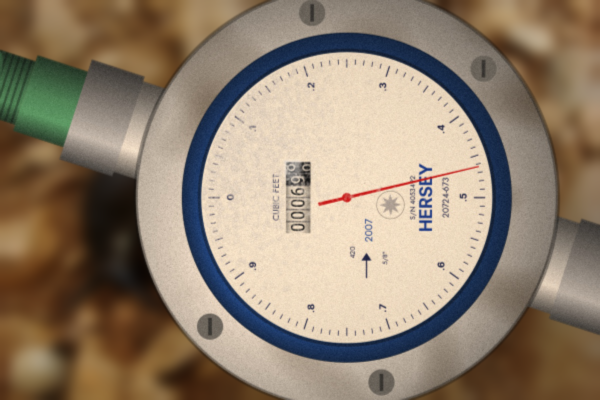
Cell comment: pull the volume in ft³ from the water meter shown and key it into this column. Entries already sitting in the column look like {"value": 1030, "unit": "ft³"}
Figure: {"value": 698.46, "unit": "ft³"}
